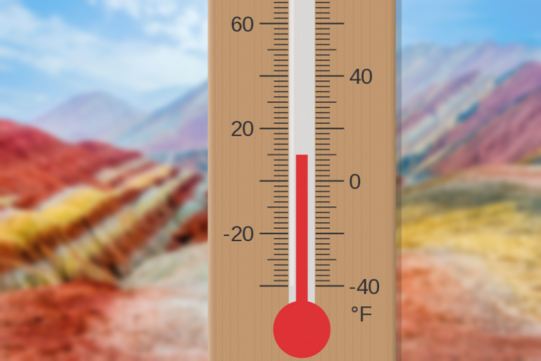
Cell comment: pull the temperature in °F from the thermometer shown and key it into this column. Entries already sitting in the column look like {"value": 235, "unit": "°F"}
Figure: {"value": 10, "unit": "°F"}
